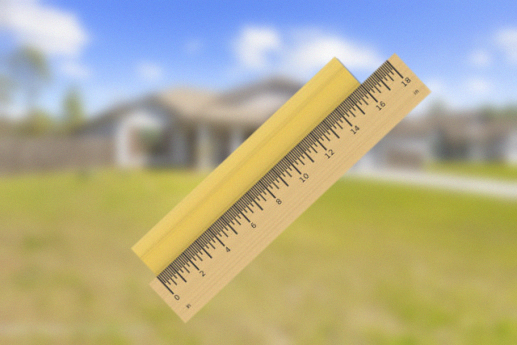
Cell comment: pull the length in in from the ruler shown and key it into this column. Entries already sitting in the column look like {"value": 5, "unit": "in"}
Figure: {"value": 16, "unit": "in"}
